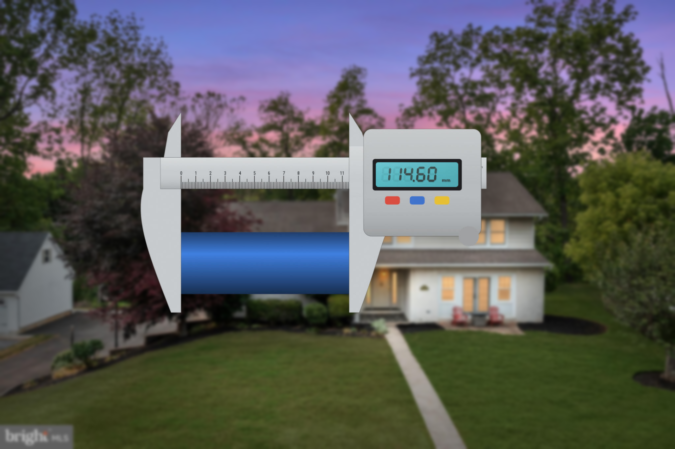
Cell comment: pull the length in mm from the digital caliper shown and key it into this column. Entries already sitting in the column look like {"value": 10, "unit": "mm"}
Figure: {"value": 114.60, "unit": "mm"}
